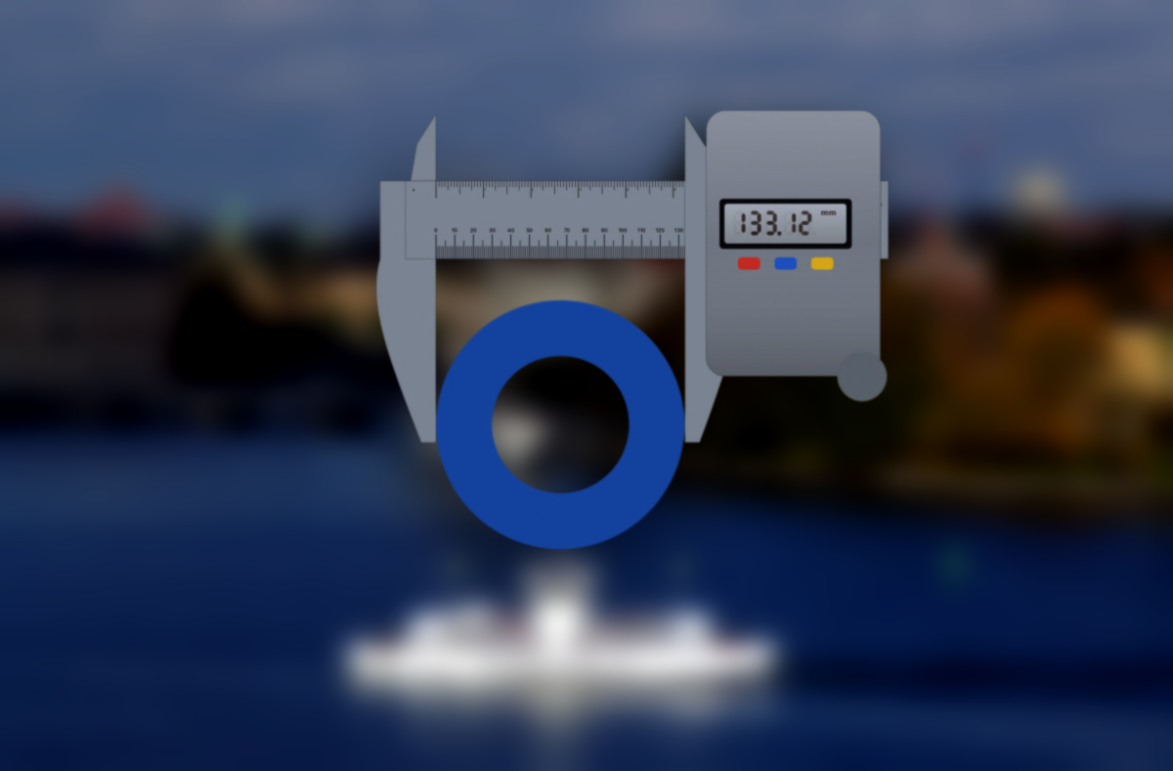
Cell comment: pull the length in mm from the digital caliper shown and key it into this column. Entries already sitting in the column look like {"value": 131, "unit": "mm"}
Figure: {"value": 133.12, "unit": "mm"}
